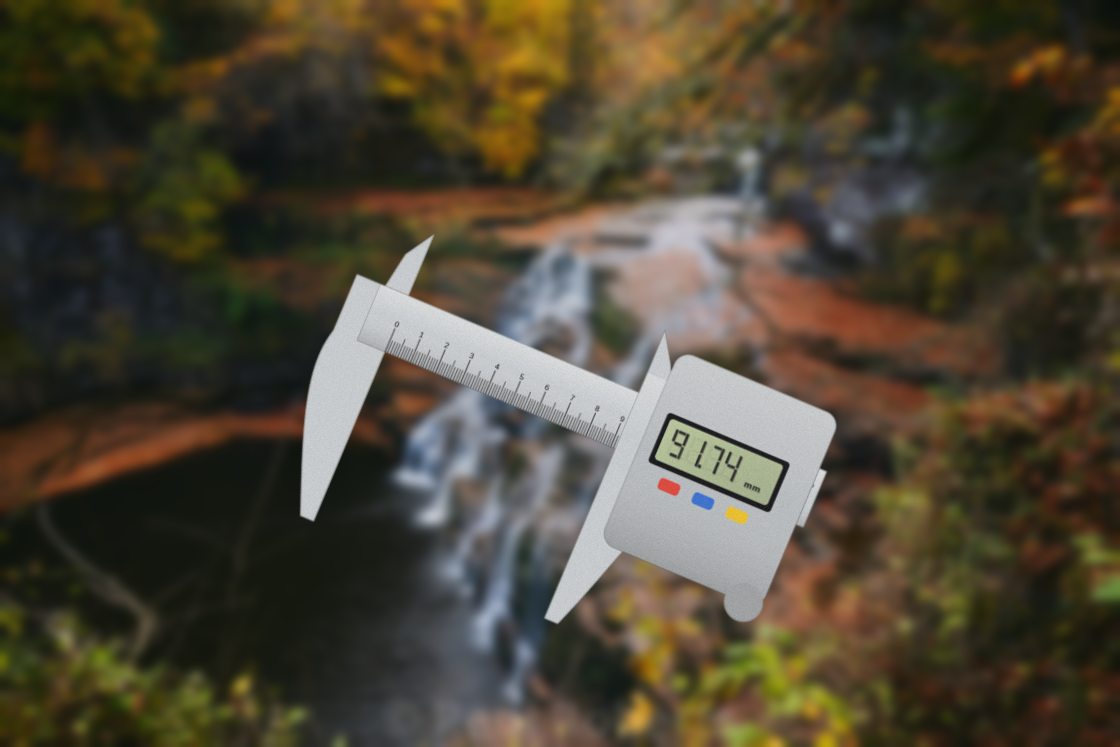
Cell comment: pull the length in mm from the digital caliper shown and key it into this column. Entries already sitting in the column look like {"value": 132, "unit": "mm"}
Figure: {"value": 91.74, "unit": "mm"}
